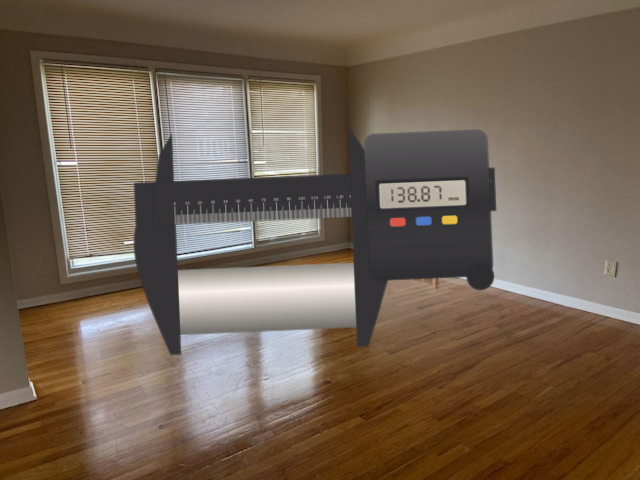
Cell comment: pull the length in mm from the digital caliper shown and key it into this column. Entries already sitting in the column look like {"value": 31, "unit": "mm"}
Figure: {"value": 138.87, "unit": "mm"}
